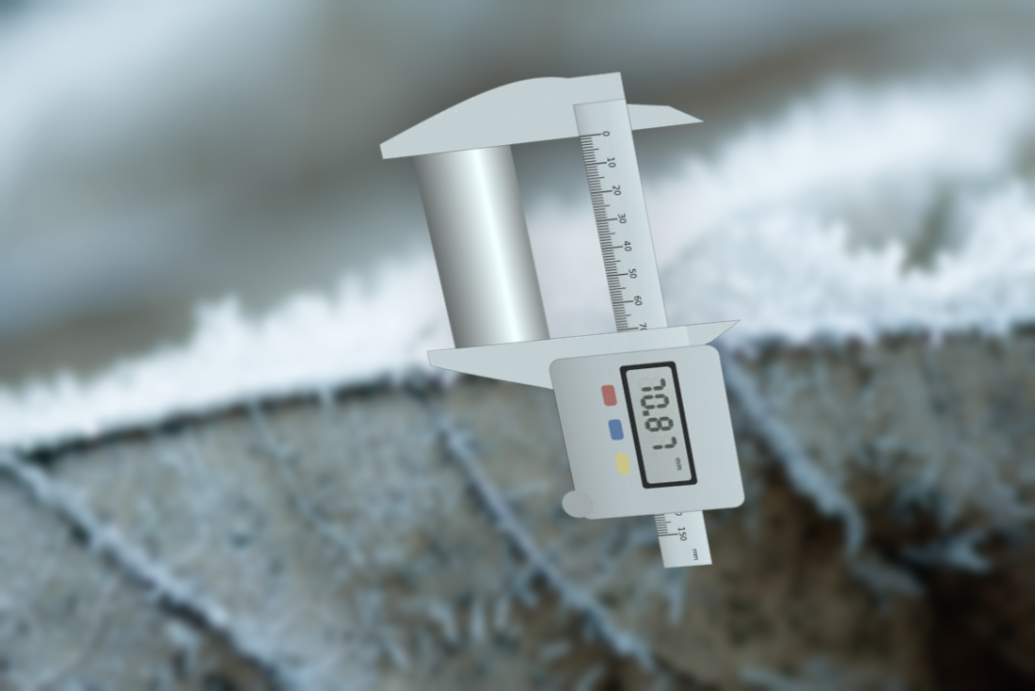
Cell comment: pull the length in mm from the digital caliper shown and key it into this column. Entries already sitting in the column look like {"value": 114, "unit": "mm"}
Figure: {"value": 70.87, "unit": "mm"}
